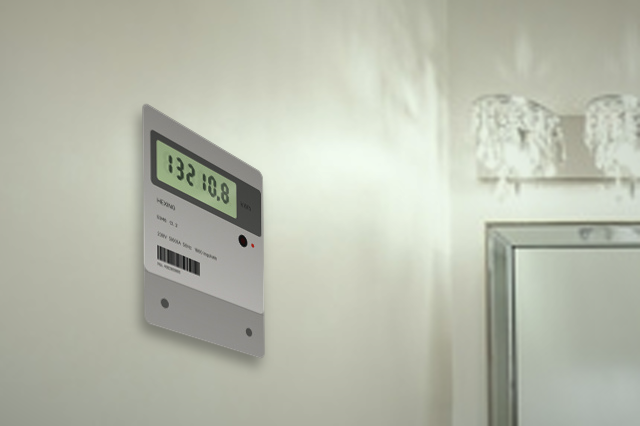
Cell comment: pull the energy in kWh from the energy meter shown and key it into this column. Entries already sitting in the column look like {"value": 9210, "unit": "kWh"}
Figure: {"value": 13210.8, "unit": "kWh"}
